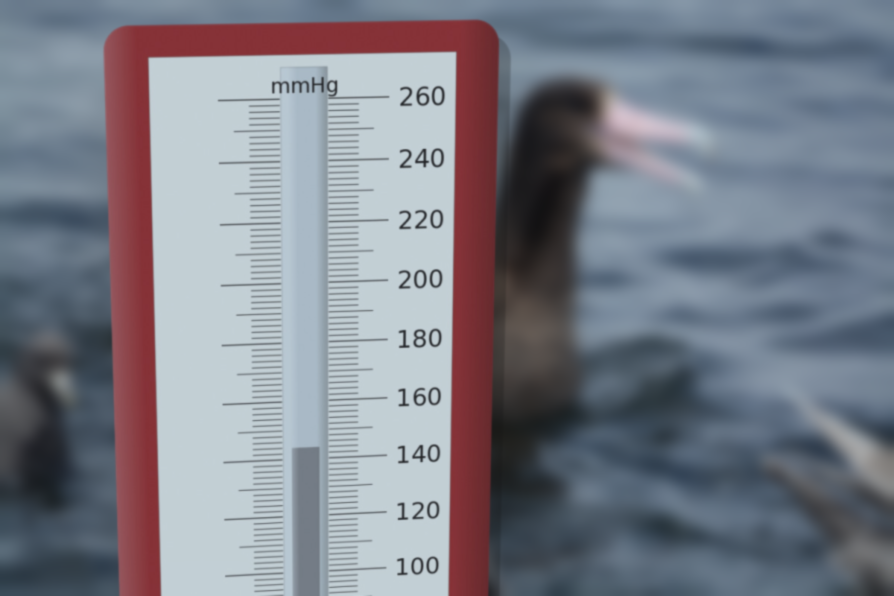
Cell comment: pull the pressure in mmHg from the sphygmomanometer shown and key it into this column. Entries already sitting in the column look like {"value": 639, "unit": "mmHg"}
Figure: {"value": 144, "unit": "mmHg"}
